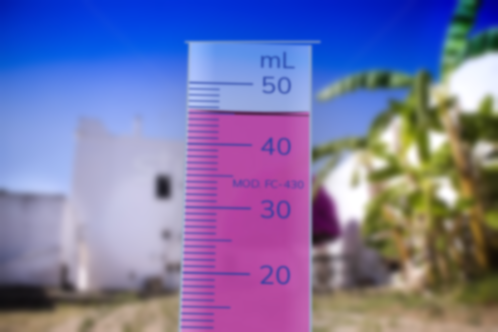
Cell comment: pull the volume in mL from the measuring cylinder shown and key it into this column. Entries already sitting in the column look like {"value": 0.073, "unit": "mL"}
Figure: {"value": 45, "unit": "mL"}
